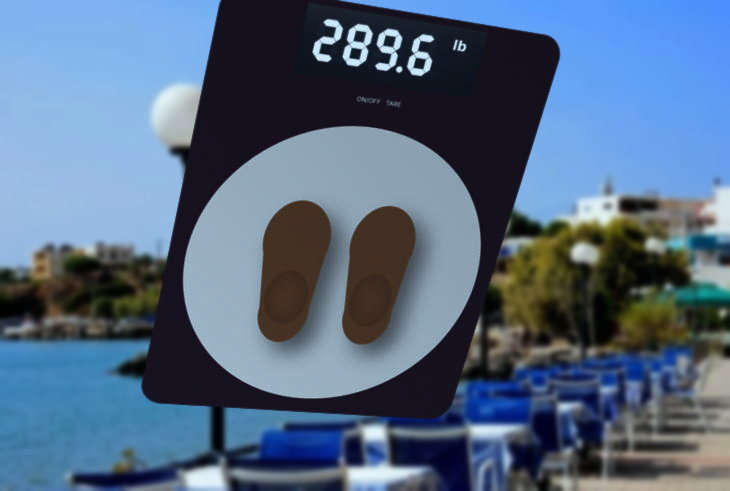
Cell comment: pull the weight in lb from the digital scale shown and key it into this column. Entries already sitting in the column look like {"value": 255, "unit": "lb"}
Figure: {"value": 289.6, "unit": "lb"}
